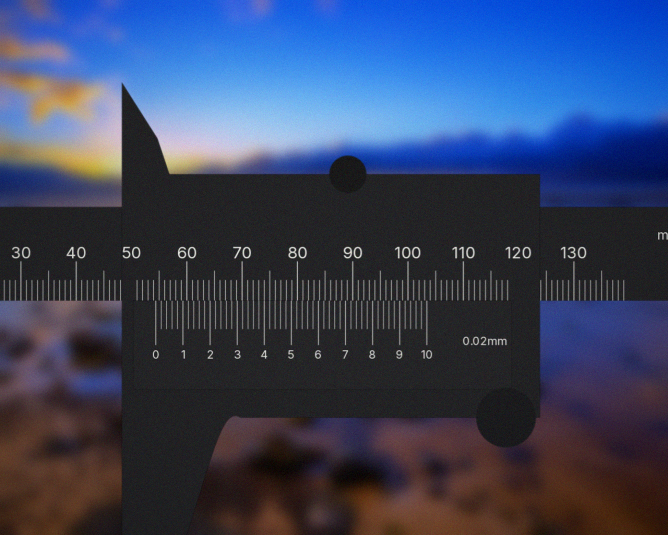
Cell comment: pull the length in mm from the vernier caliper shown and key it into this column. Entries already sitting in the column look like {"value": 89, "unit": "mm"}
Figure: {"value": 54.4, "unit": "mm"}
